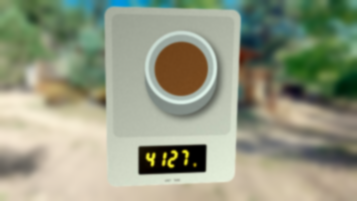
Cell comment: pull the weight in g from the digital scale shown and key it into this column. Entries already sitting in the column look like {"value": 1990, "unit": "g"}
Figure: {"value": 4127, "unit": "g"}
